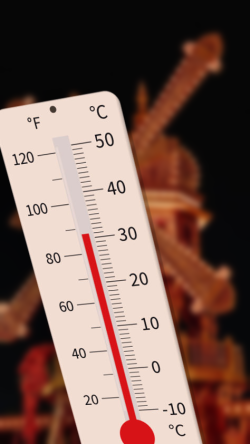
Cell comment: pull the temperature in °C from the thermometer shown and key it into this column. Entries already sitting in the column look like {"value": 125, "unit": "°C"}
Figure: {"value": 31, "unit": "°C"}
